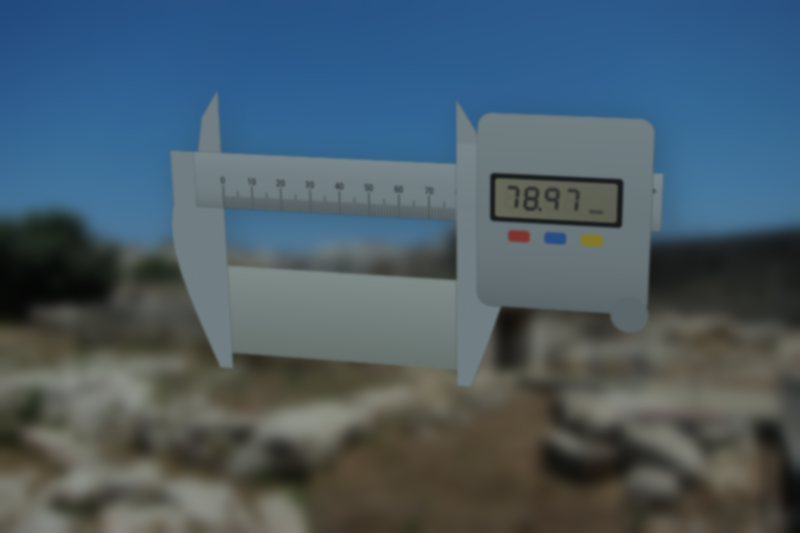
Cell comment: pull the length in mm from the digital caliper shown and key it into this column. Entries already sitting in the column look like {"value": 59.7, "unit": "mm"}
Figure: {"value": 78.97, "unit": "mm"}
